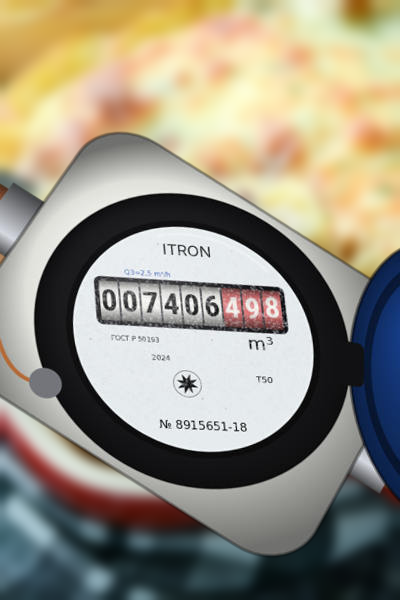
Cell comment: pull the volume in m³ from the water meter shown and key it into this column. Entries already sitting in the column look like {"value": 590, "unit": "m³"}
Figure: {"value": 7406.498, "unit": "m³"}
